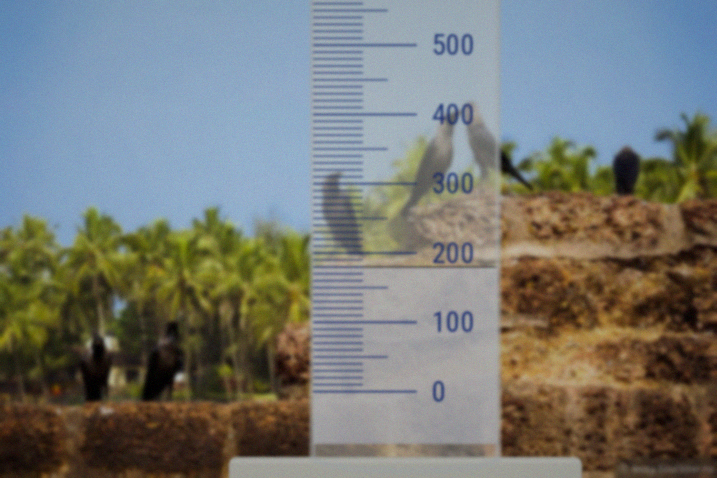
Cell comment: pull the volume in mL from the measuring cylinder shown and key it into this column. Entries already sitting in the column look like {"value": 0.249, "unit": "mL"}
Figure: {"value": 180, "unit": "mL"}
